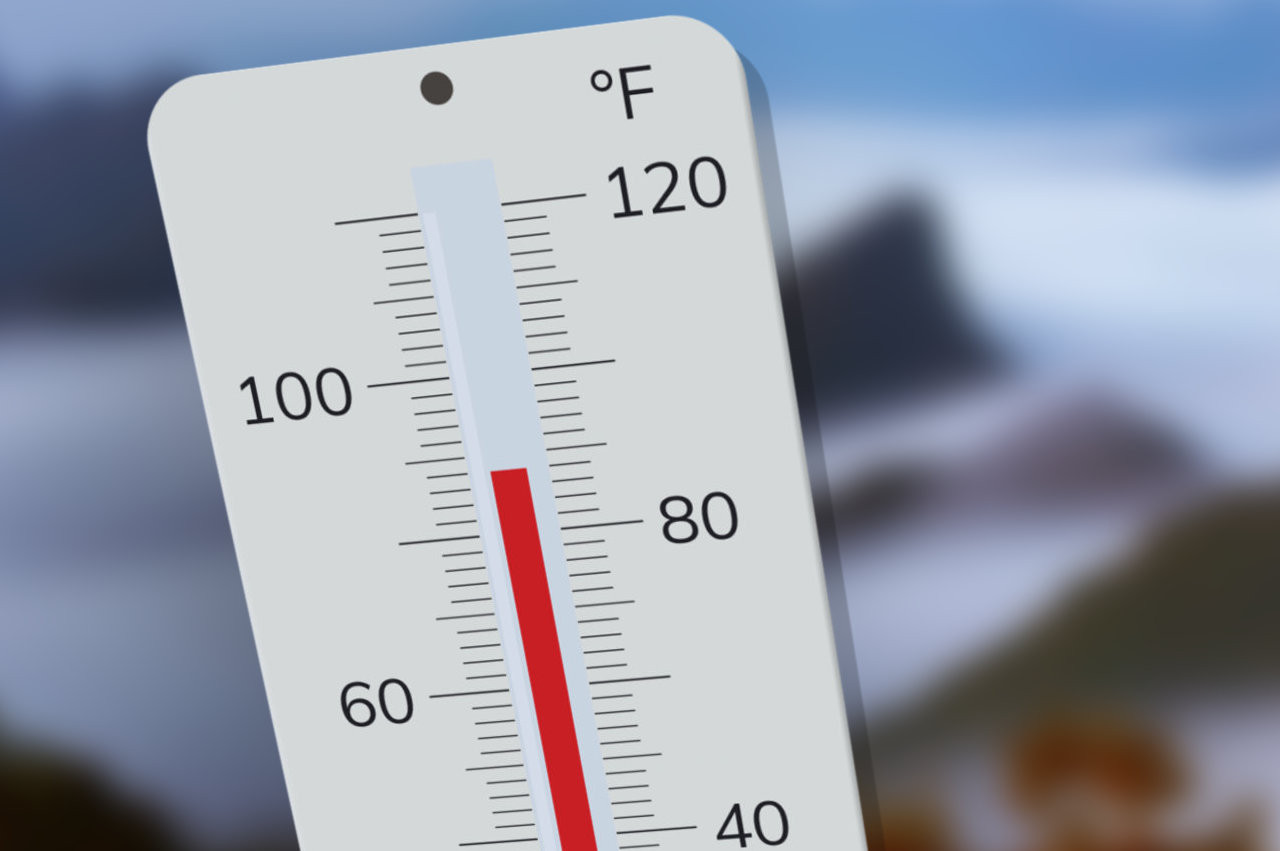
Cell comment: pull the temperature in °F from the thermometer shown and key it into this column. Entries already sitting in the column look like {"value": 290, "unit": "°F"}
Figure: {"value": 88, "unit": "°F"}
